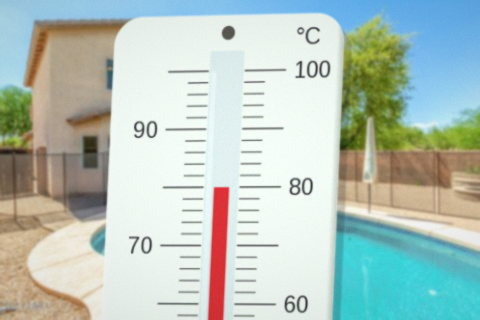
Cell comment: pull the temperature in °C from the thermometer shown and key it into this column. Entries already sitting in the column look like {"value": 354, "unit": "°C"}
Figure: {"value": 80, "unit": "°C"}
